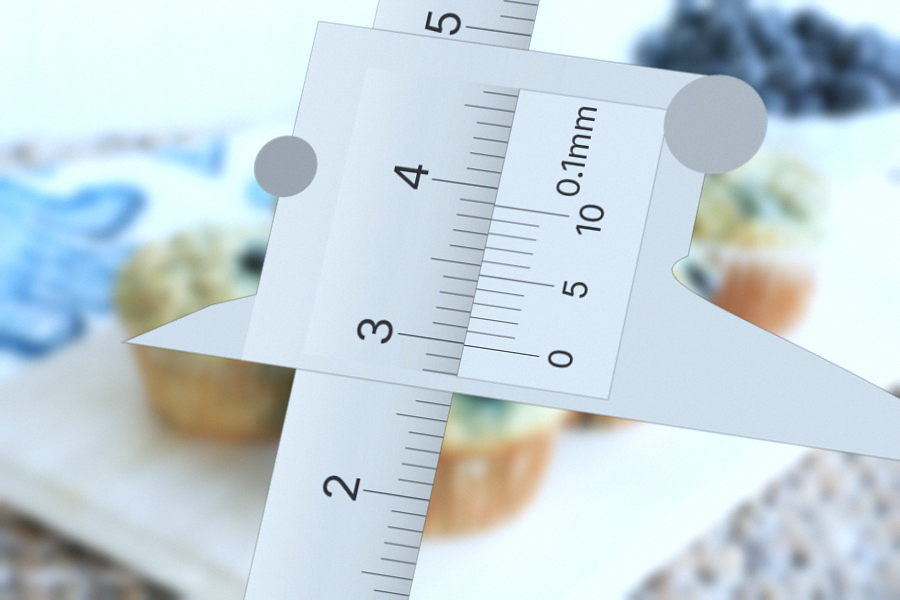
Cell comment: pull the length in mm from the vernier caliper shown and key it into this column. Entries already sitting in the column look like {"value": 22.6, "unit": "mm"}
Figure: {"value": 29.9, "unit": "mm"}
